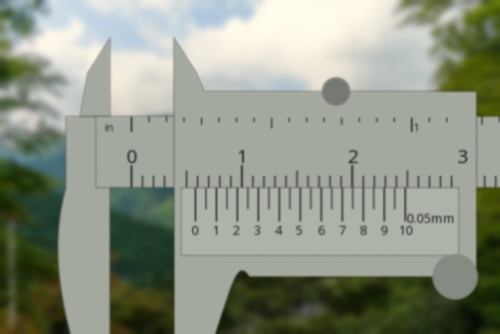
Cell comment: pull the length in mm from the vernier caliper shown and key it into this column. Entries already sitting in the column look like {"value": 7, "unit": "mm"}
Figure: {"value": 5.8, "unit": "mm"}
